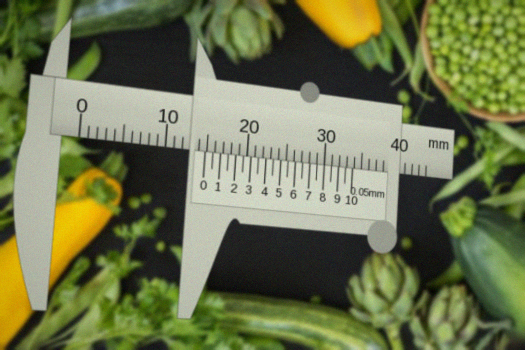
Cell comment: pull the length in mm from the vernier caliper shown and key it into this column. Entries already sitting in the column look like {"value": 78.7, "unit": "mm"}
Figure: {"value": 14.8, "unit": "mm"}
